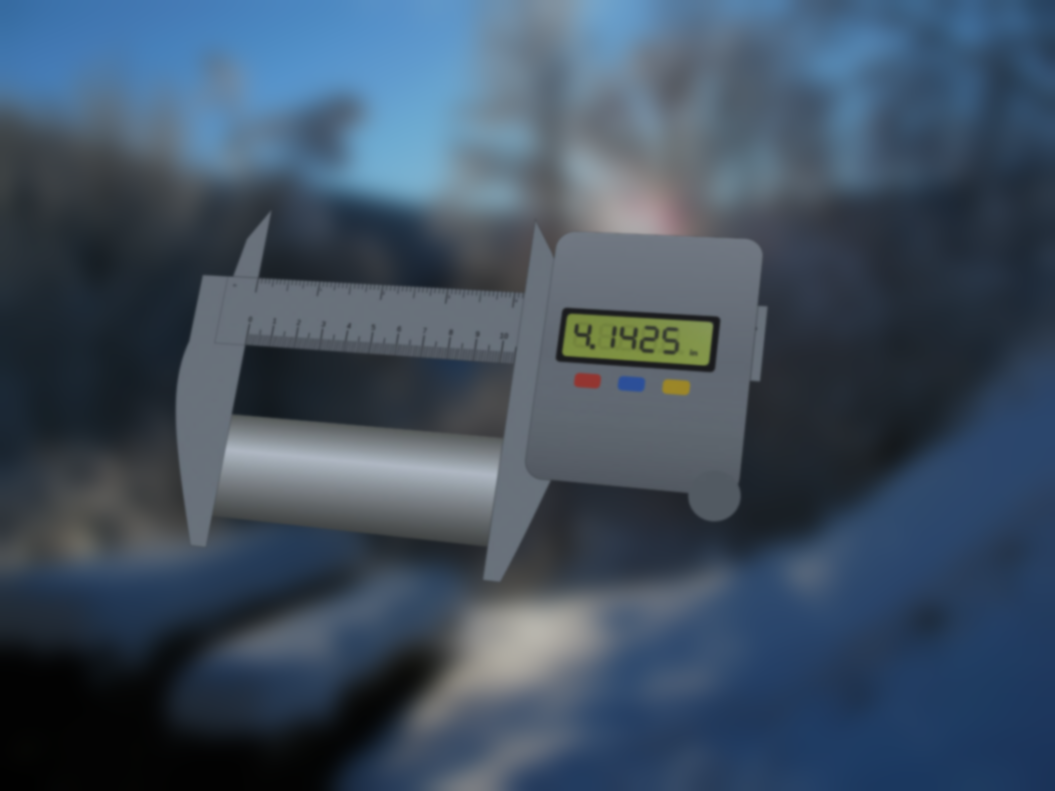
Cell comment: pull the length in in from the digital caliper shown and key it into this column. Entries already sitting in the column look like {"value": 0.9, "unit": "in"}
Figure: {"value": 4.1425, "unit": "in"}
